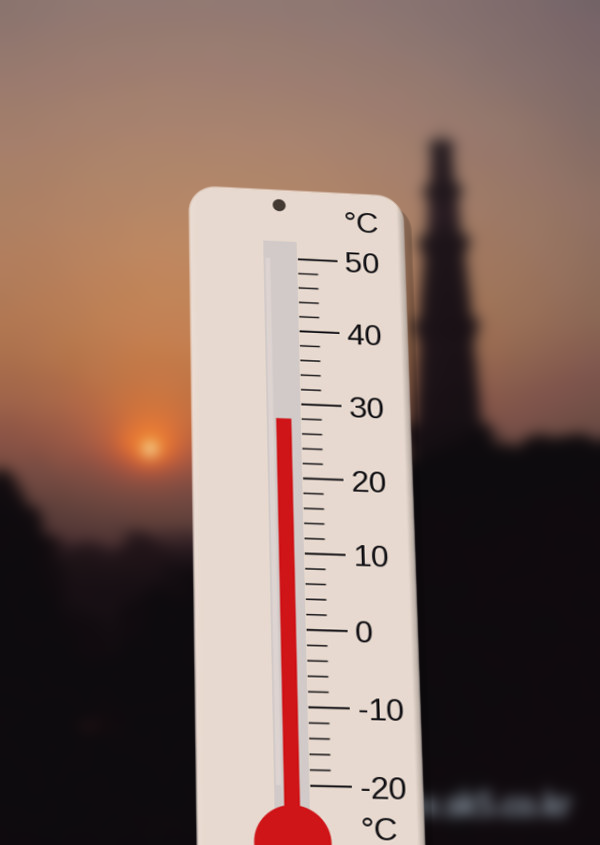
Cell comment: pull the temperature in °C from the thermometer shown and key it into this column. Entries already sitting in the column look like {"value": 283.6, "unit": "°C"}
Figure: {"value": 28, "unit": "°C"}
